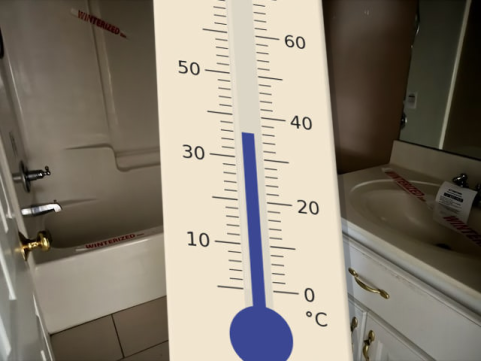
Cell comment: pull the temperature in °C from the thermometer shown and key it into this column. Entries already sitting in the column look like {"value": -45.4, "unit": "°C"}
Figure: {"value": 36, "unit": "°C"}
